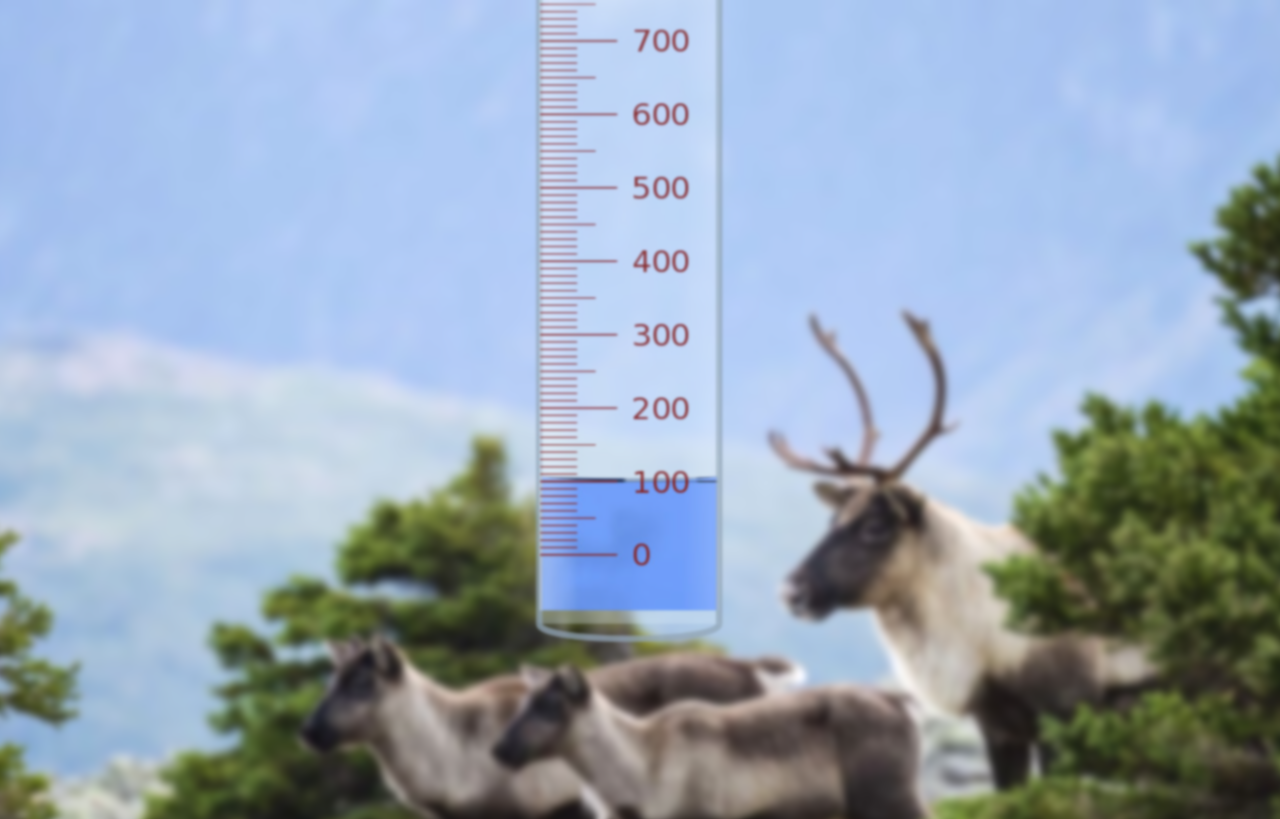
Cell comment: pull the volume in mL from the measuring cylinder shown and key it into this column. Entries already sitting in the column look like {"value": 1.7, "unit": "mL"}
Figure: {"value": 100, "unit": "mL"}
